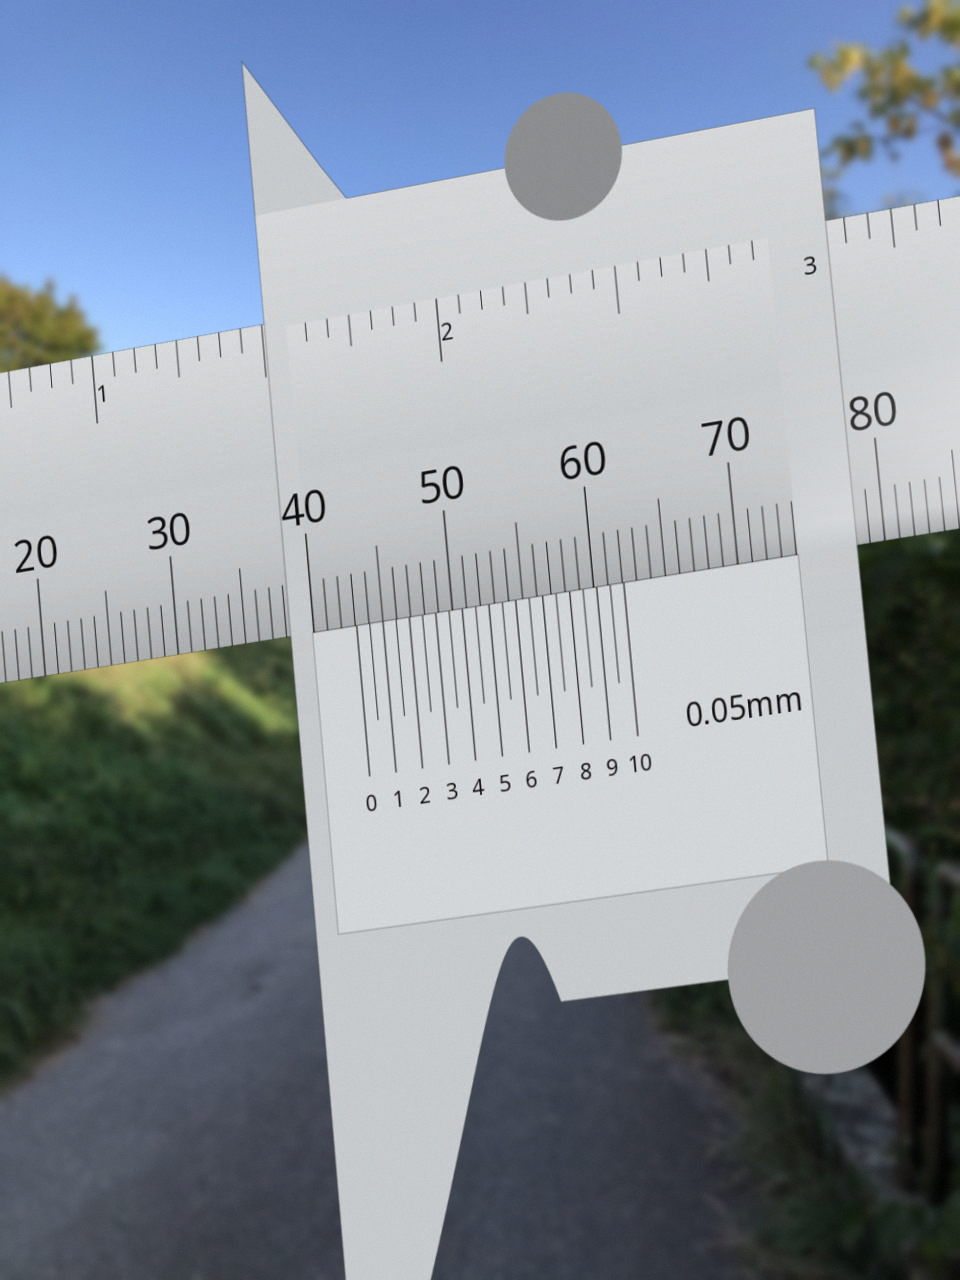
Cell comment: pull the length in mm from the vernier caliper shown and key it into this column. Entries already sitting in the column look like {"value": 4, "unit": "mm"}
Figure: {"value": 43.1, "unit": "mm"}
